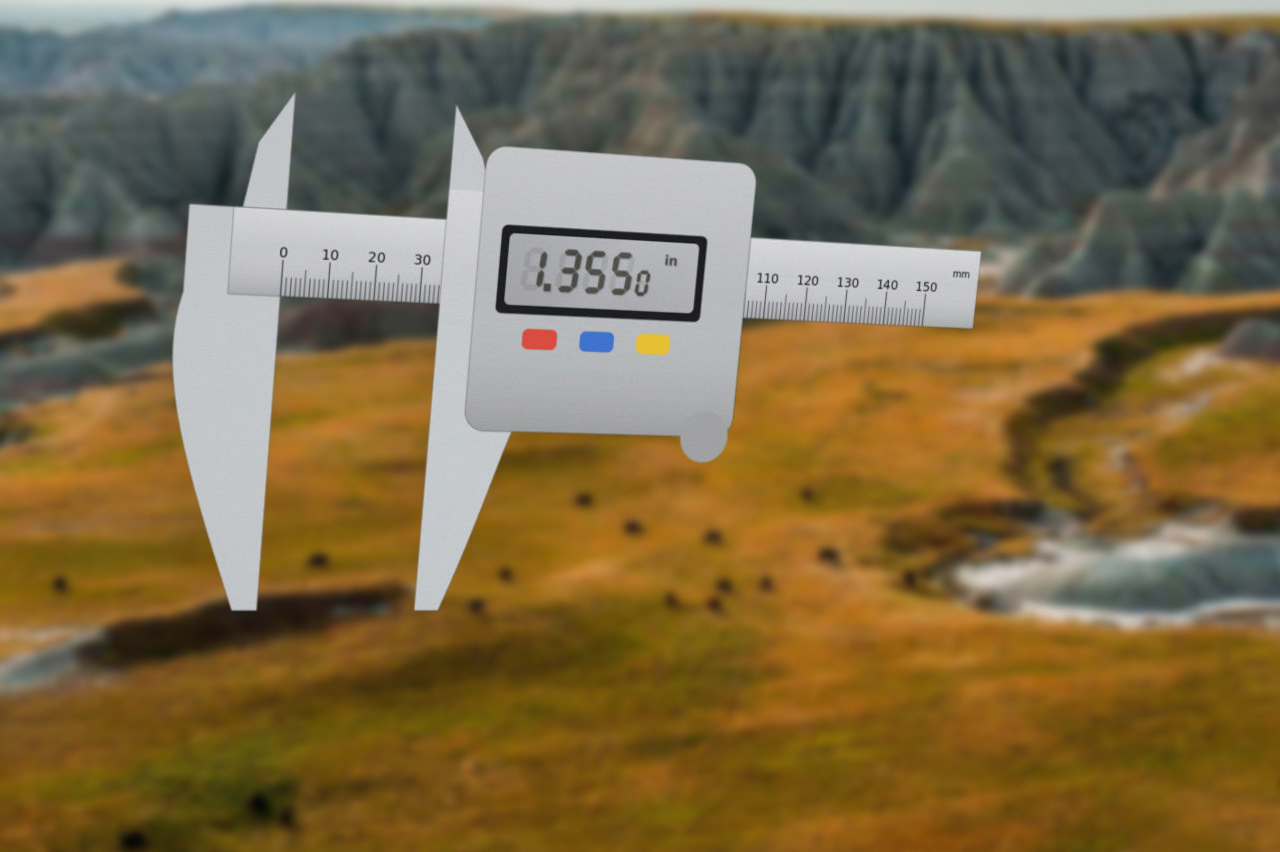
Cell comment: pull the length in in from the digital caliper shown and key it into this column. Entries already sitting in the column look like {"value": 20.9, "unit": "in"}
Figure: {"value": 1.3550, "unit": "in"}
